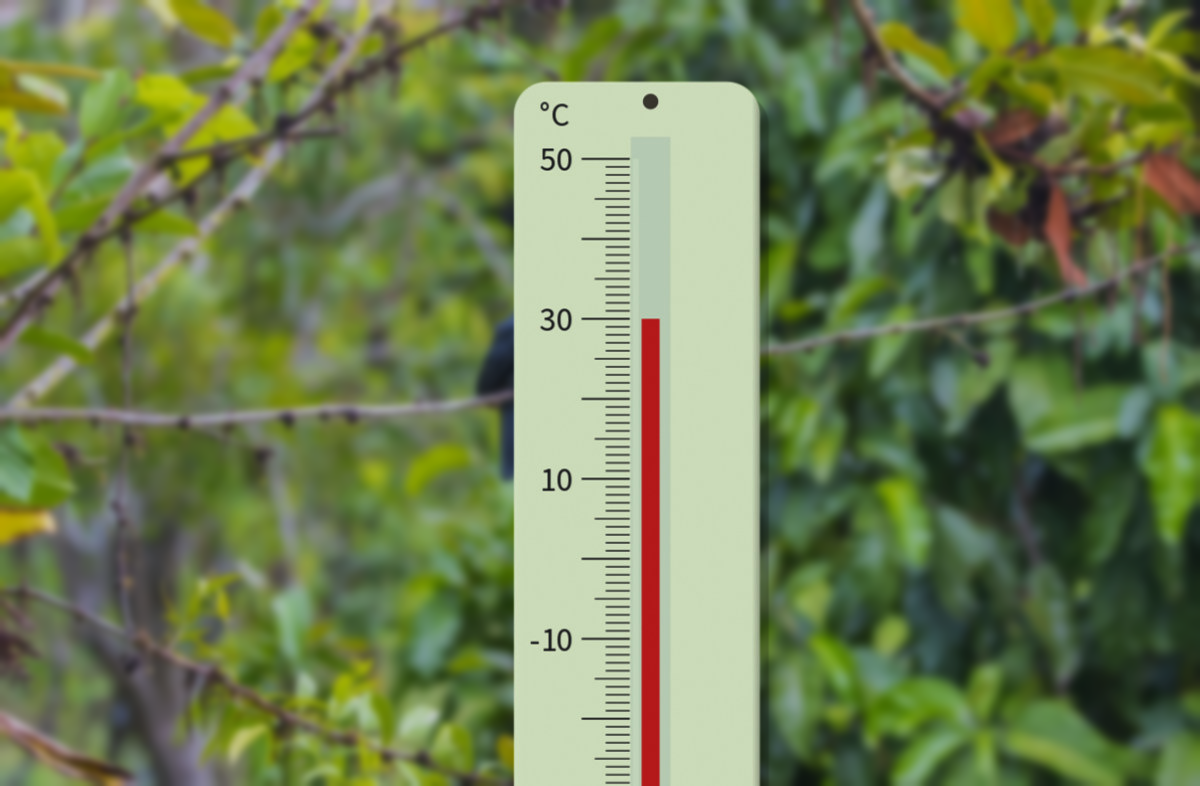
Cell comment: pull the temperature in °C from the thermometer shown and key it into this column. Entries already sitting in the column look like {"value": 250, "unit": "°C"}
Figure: {"value": 30, "unit": "°C"}
